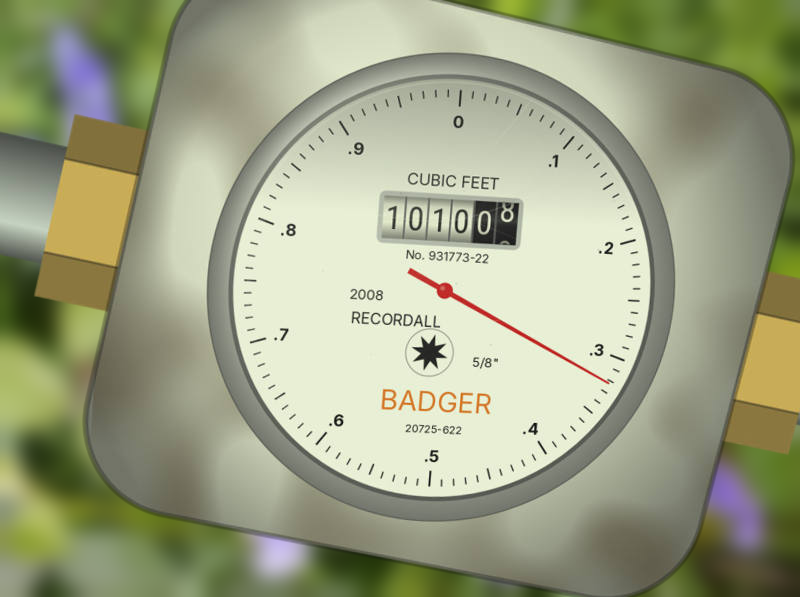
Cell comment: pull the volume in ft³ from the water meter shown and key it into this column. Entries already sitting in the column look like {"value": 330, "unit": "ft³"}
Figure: {"value": 101008.32, "unit": "ft³"}
